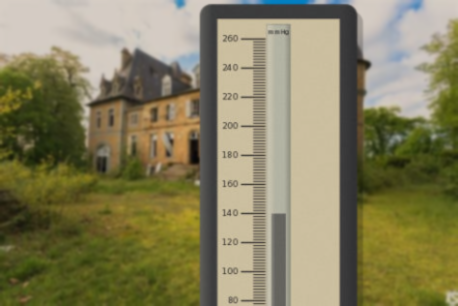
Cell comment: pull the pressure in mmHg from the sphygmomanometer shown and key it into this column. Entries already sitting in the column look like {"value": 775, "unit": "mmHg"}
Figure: {"value": 140, "unit": "mmHg"}
